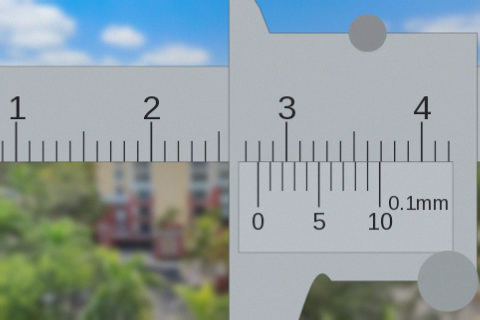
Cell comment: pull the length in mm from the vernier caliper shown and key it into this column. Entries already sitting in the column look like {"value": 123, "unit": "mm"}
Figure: {"value": 27.9, "unit": "mm"}
